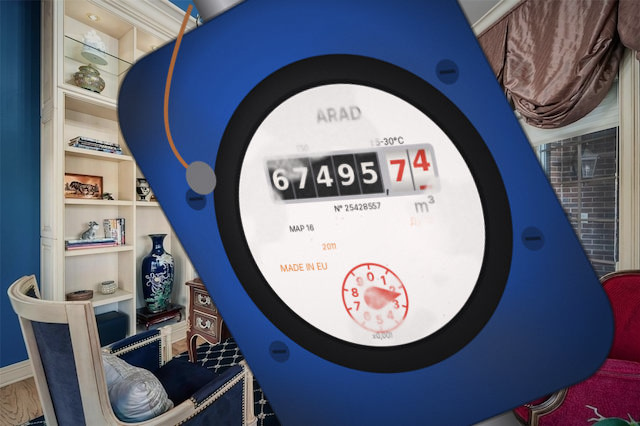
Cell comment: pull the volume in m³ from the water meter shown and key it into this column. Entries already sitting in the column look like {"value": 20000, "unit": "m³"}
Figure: {"value": 67495.742, "unit": "m³"}
